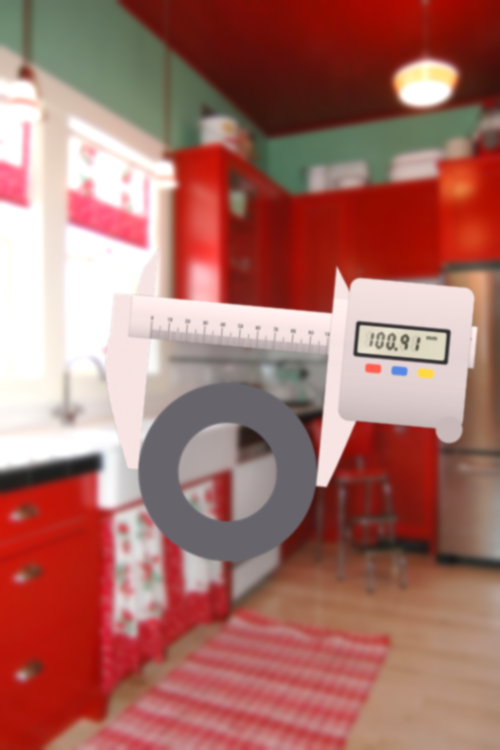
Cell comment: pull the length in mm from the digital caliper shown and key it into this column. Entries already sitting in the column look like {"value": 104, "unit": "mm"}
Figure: {"value": 100.91, "unit": "mm"}
